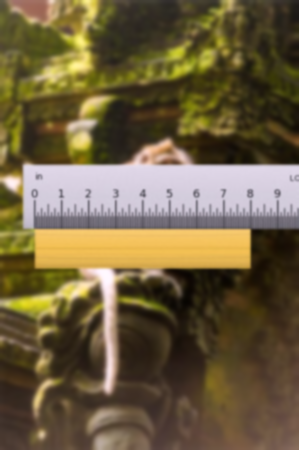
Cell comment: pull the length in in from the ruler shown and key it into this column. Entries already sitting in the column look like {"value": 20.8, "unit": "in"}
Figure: {"value": 8, "unit": "in"}
